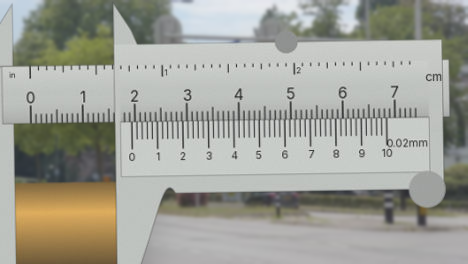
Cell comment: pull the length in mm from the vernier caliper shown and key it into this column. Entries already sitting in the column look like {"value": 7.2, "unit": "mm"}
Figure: {"value": 19.4, "unit": "mm"}
